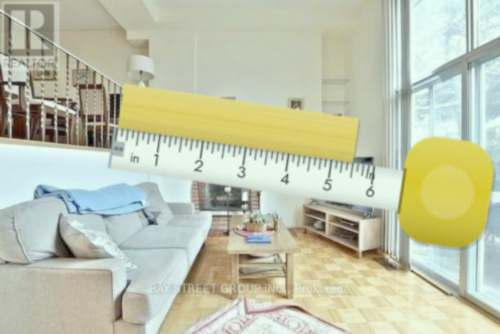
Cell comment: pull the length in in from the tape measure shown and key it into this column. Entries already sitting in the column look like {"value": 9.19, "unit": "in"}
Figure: {"value": 5.5, "unit": "in"}
